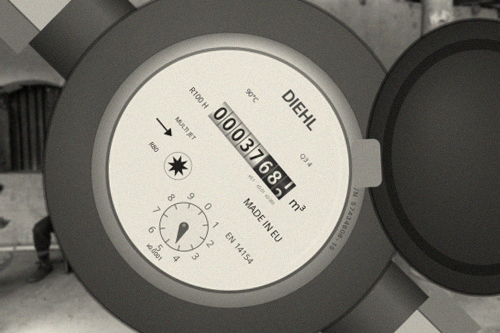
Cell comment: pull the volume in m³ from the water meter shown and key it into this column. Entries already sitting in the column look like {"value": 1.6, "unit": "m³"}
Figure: {"value": 37.6814, "unit": "m³"}
